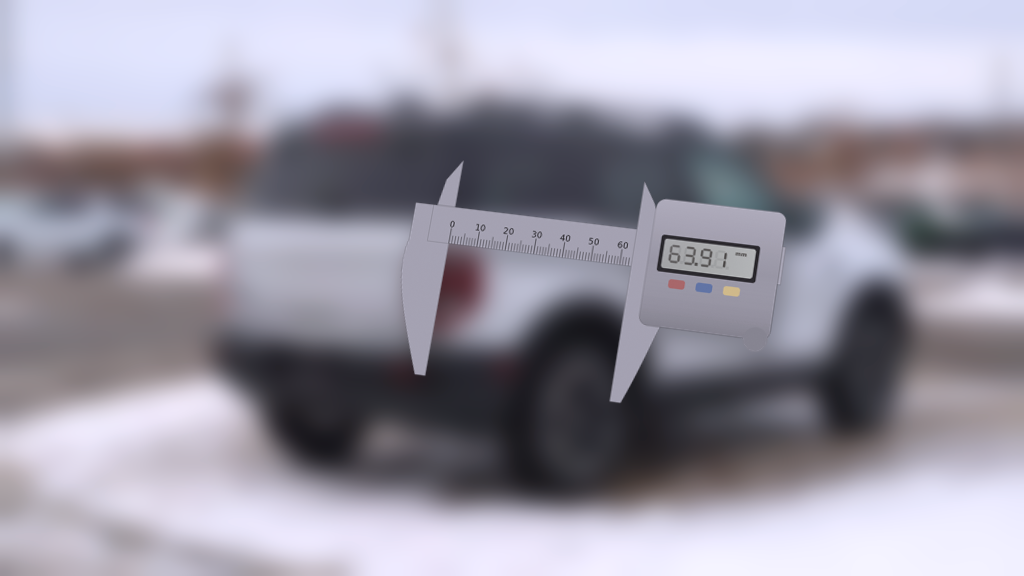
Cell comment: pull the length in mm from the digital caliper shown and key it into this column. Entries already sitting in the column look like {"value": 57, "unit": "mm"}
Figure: {"value": 63.91, "unit": "mm"}
